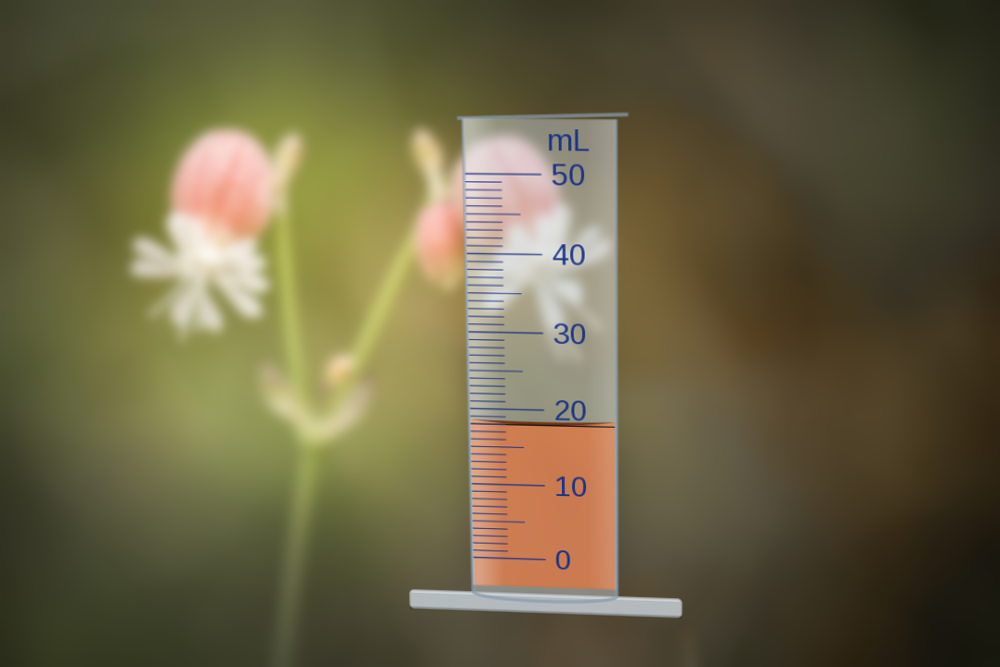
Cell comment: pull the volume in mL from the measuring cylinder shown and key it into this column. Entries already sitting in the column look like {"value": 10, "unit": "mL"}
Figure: {"value": 18, "unit": "mL"}
